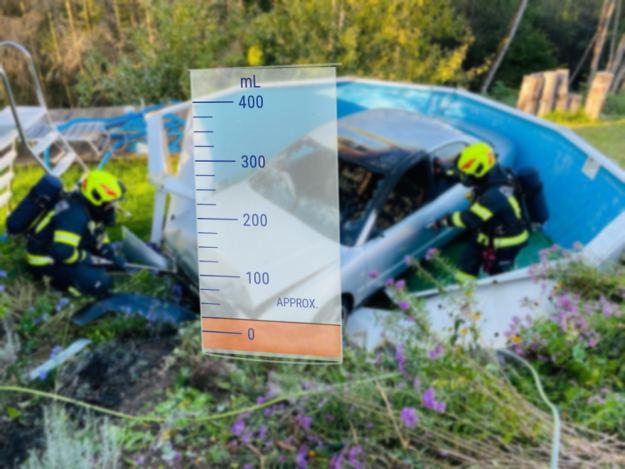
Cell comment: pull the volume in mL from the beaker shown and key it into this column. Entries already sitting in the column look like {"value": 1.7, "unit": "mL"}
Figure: {"value": 25, "unit": "mL"}
